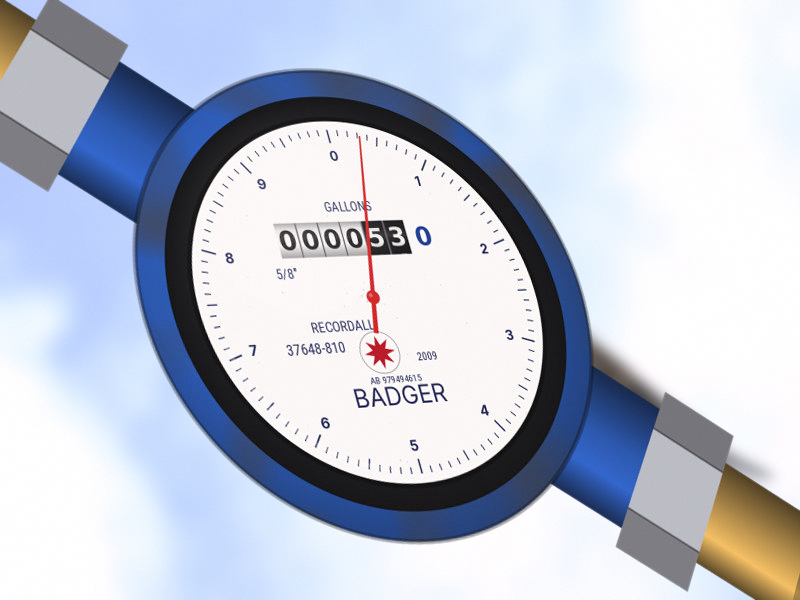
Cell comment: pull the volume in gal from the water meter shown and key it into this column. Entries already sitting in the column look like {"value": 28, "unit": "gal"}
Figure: {"value": 530.3, "unit": "gal"}
